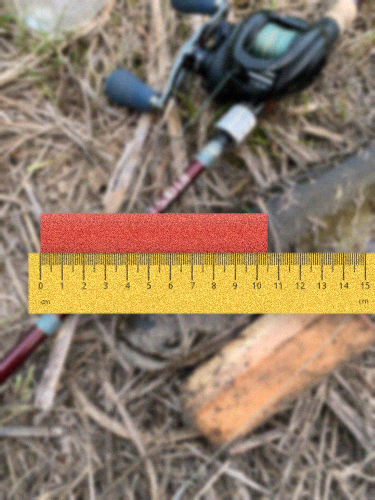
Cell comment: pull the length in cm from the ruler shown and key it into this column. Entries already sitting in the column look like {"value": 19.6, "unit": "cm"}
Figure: {"value": 10.5, "unit": "cm"}
